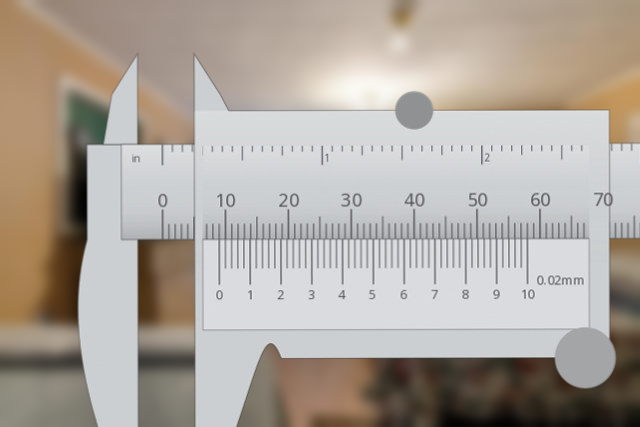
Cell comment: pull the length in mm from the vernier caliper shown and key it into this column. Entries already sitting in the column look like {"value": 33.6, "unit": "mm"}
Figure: {"value": 9.0, "unit": "mm"}
